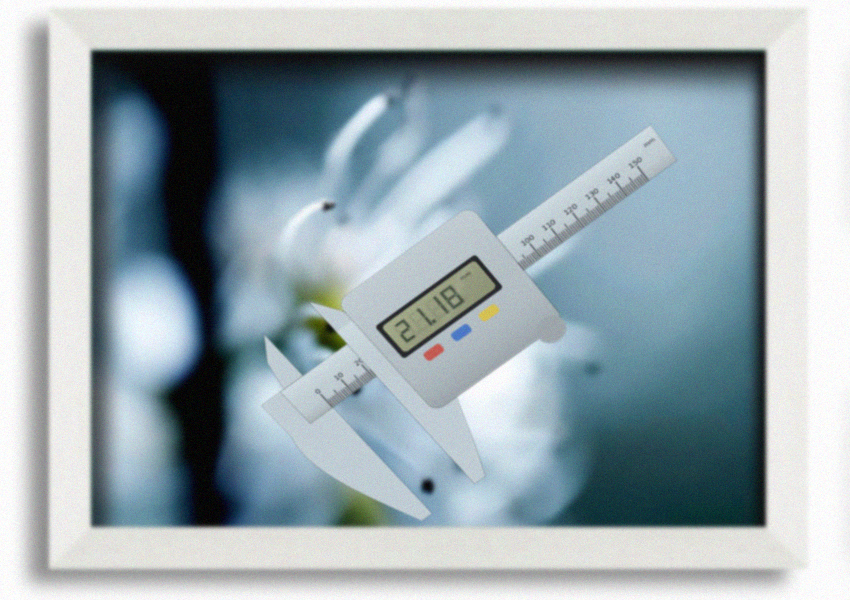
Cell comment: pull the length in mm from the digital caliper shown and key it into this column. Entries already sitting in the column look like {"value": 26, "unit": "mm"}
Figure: {"value": 21.18, "unit": "mm"}
